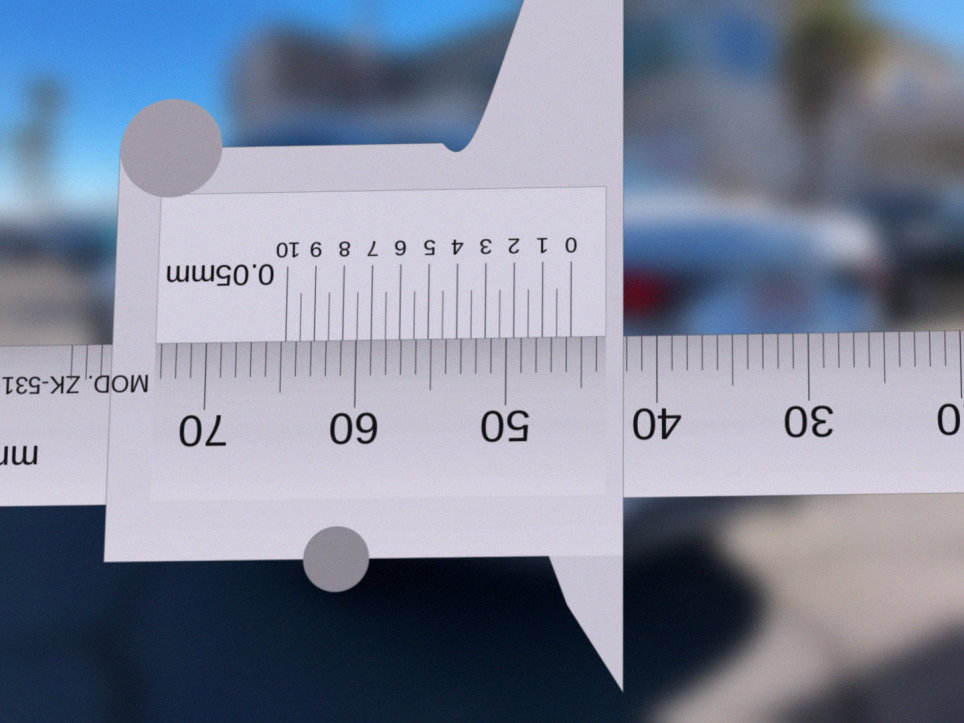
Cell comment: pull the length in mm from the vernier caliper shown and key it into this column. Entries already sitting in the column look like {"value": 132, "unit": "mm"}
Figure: {"value": 45.7, "unit": "mm"}
